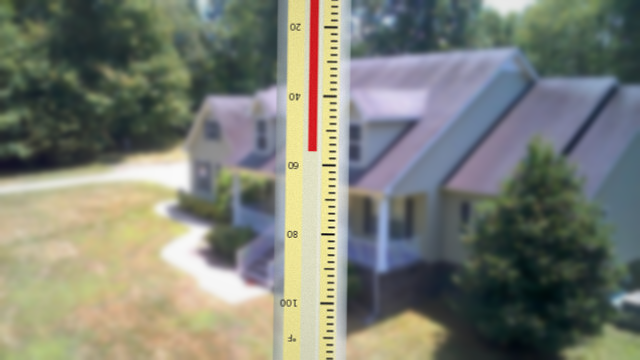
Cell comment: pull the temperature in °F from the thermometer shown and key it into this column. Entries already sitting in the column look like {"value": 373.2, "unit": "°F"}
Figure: {"value": 56, "unit": "°F"}
